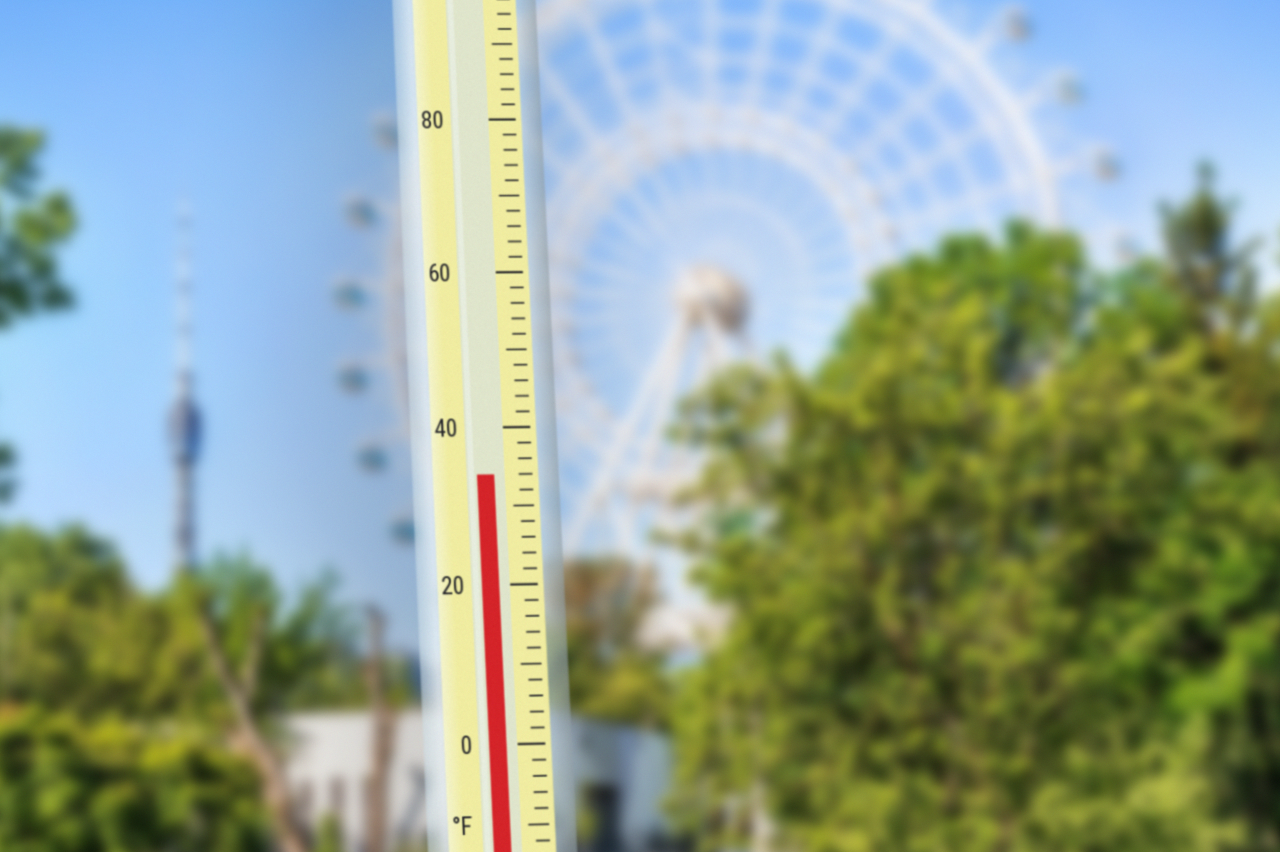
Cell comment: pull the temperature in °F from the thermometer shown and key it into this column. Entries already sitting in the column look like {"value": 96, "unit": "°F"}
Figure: {"value": 34, "unit": "°F"}
